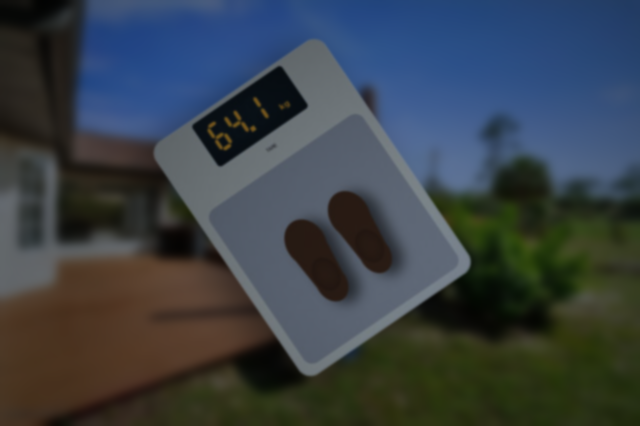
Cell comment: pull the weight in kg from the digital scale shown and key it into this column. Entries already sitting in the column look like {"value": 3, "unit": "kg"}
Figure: {"value": 64.1, "unit": "kg"}
